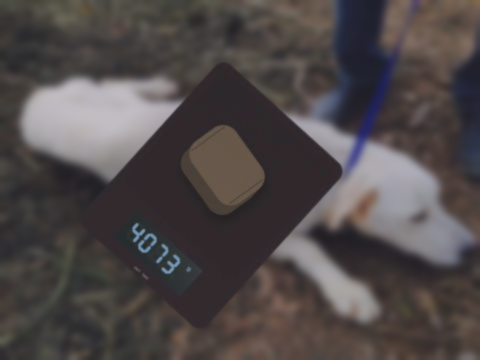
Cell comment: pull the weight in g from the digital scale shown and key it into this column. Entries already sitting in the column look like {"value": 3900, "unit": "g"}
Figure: {"value": 4073, "unit": "g"}
